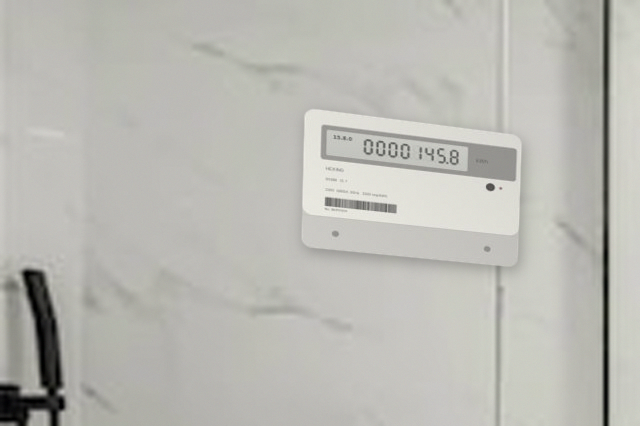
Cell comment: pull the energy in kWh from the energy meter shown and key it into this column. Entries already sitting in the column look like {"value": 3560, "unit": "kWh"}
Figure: {"value": 145.8, "unit": "kWh"}
